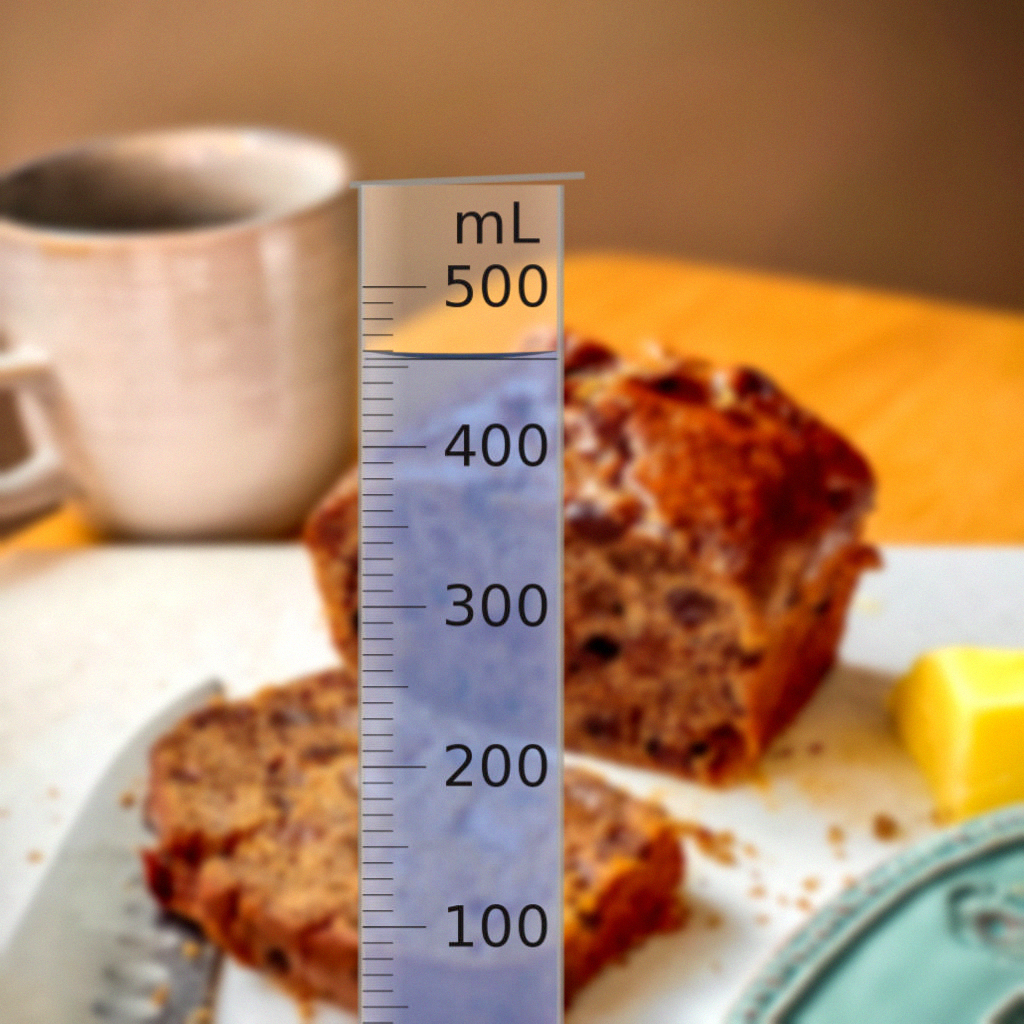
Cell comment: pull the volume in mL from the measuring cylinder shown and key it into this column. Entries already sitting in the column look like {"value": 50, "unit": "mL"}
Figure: {"value": 455, "unit": "mL"}
